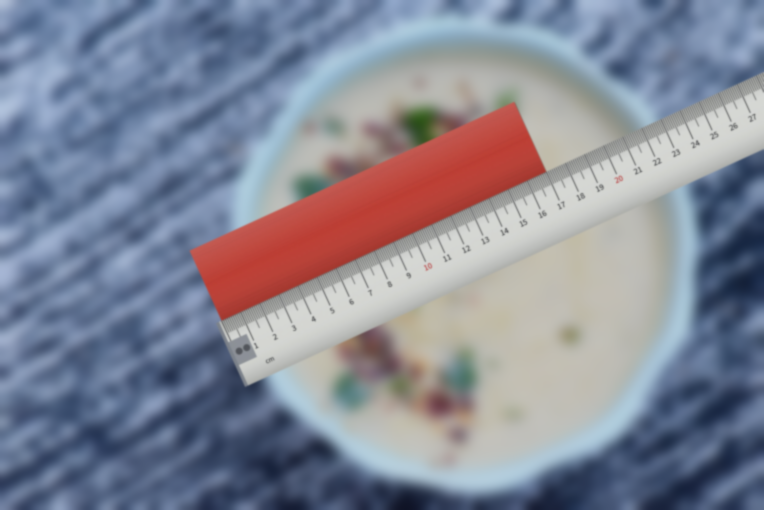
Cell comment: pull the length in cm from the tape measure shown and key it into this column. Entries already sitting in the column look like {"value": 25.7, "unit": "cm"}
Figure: {"value": 17, "unit": "cm"}
